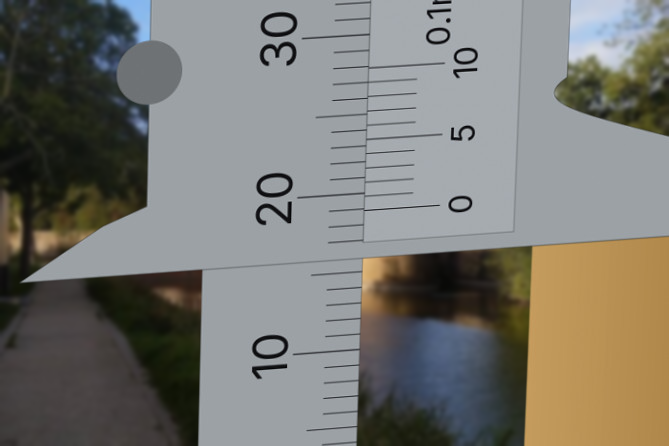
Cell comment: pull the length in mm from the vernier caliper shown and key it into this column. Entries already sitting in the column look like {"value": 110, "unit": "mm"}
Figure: {"value": 18.9, "unit": "mm"}
